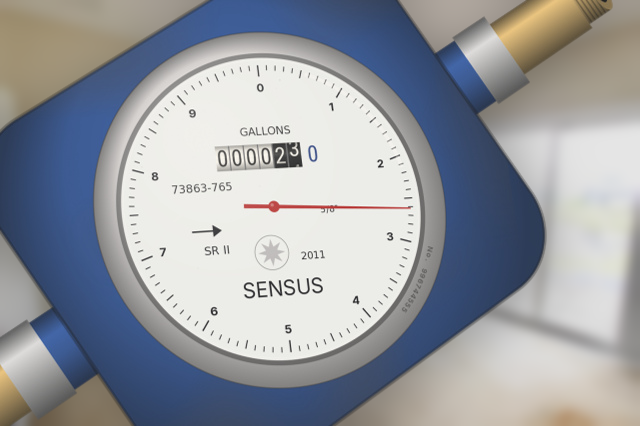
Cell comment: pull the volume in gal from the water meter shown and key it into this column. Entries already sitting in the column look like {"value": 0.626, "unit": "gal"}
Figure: {"value": 232.6, "unit": "gal"}
